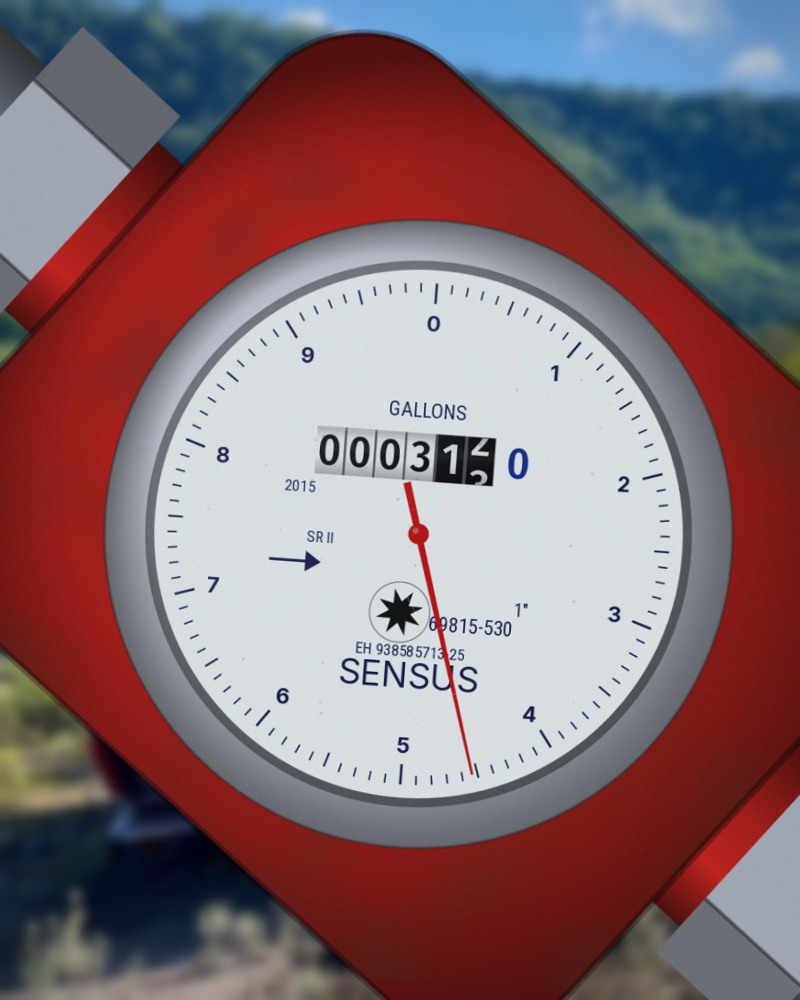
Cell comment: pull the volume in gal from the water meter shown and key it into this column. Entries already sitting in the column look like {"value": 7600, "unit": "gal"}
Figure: {"value": 3124.5, "unit": "gal"}
